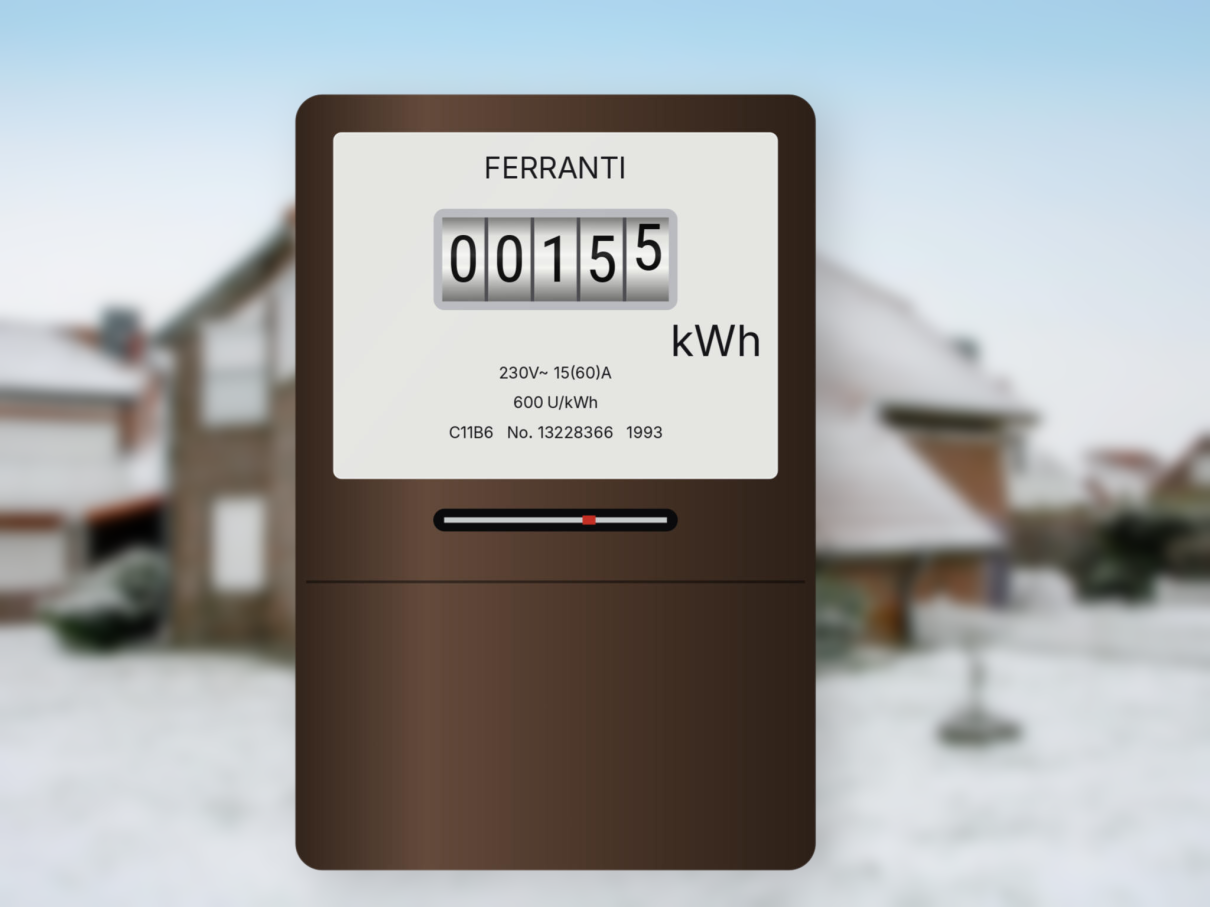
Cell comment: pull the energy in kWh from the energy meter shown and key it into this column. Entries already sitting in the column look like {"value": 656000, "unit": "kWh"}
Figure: {"value": 155, "unit": "kWh"}
